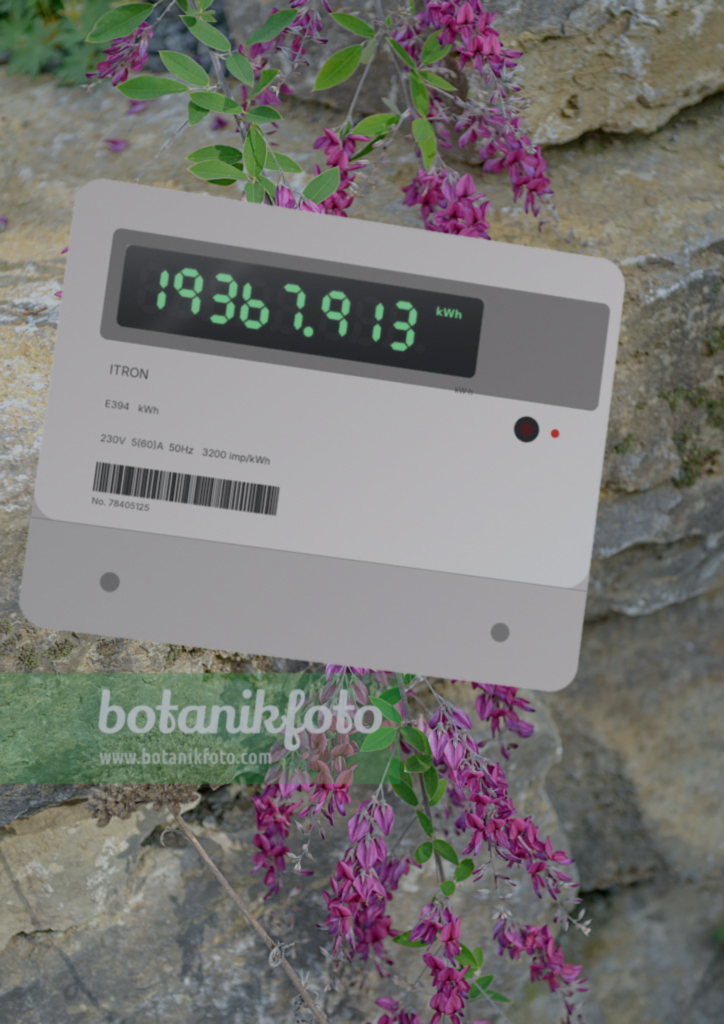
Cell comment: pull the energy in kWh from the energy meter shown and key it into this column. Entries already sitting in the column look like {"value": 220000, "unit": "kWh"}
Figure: {"value": 19367.913, "unit": "kWh"}
